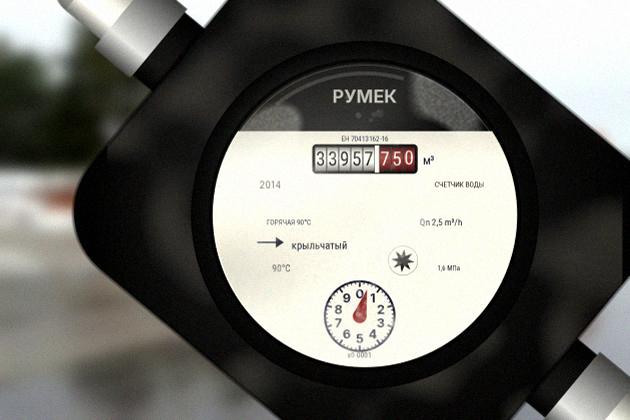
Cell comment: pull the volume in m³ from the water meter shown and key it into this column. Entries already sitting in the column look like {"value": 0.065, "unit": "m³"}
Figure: {"value": 33957.7500, "unit": "m³"}
